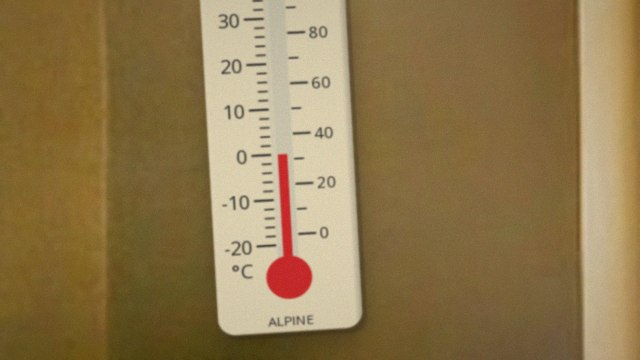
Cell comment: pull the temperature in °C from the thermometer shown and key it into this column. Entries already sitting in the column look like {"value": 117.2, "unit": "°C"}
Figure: {"value": 0, "unit": "°C"}
